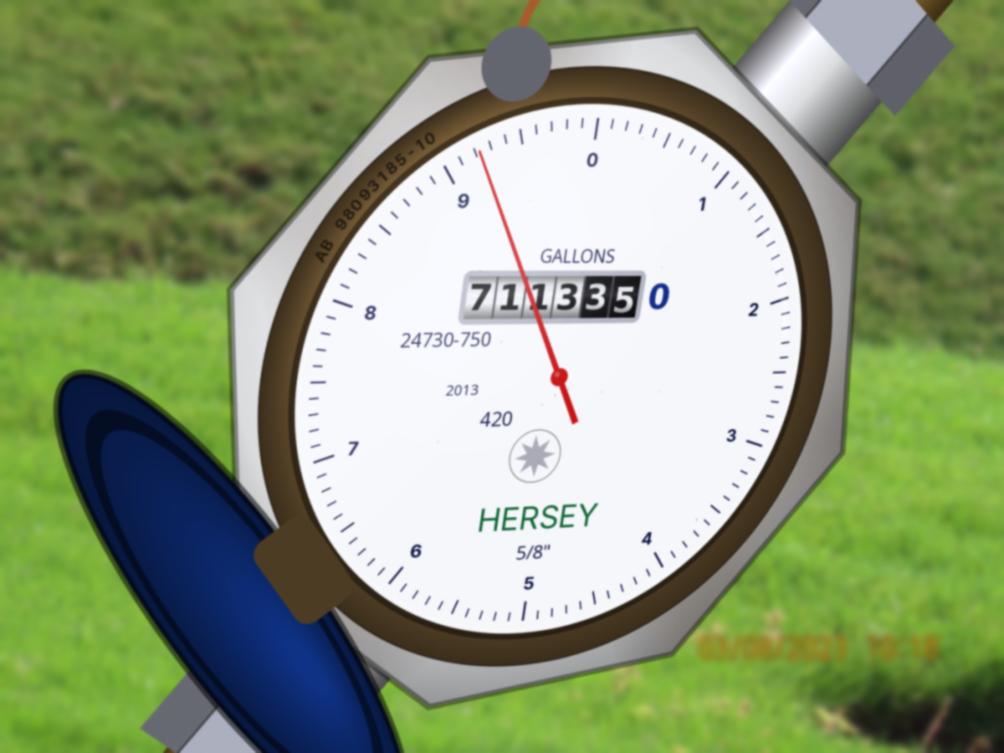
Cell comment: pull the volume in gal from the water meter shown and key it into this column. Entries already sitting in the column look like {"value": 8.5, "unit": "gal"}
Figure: {"value": 7113349.2, "unit": "gal"}
